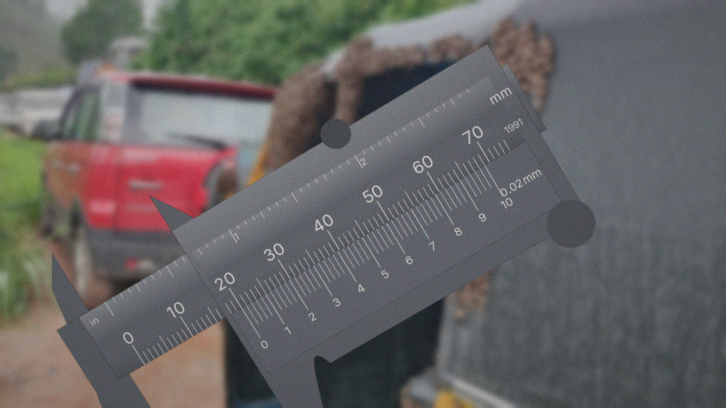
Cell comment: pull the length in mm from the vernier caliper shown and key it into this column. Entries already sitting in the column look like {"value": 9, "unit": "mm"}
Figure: {"value": 20.0, "unit": "mm"}
